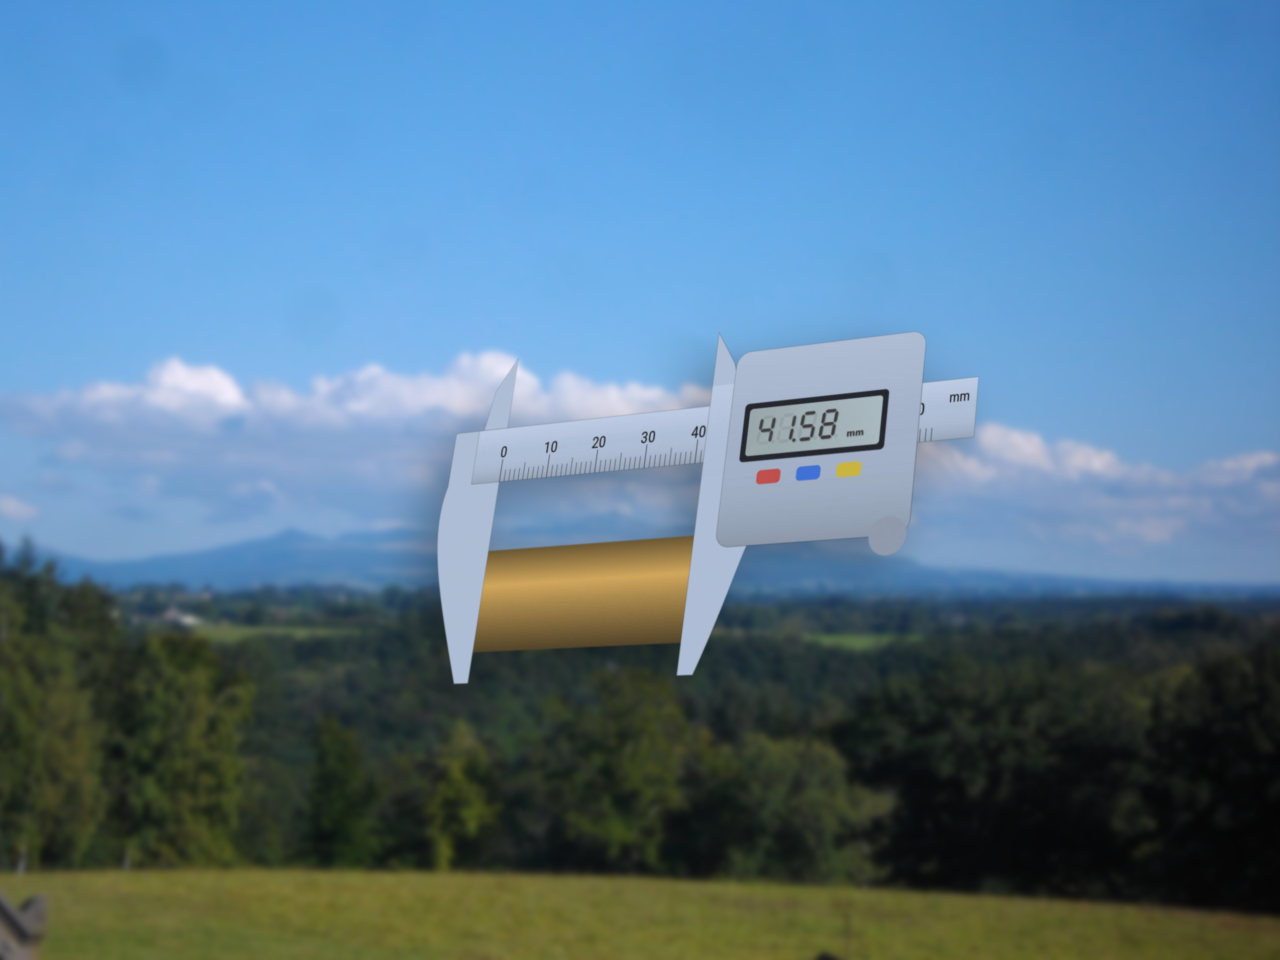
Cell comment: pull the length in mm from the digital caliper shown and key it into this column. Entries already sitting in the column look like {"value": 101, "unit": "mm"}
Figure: {"value": 41.58, "unit": "mm"}
